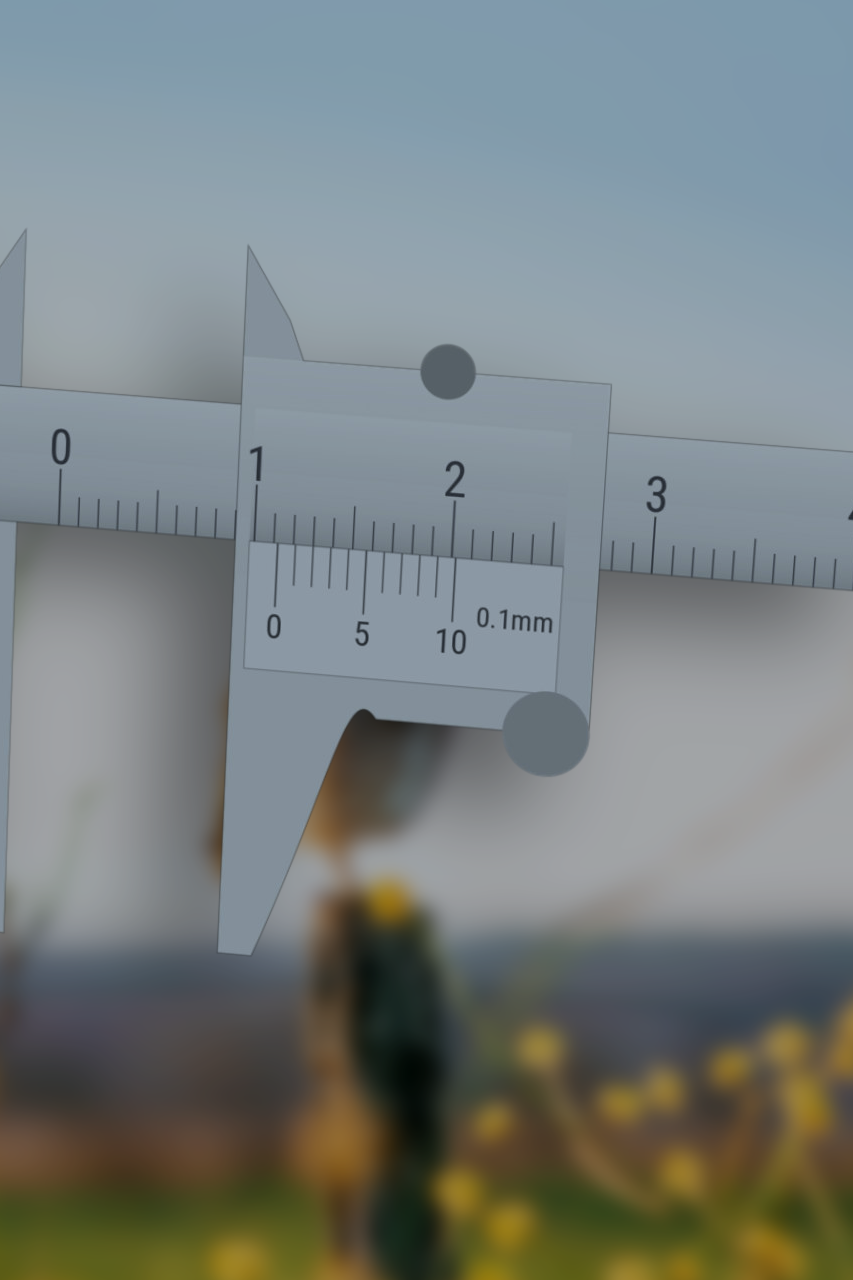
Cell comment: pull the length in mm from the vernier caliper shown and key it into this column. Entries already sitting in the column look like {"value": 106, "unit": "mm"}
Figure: {"value": 11.2, "unit": "mm"}
